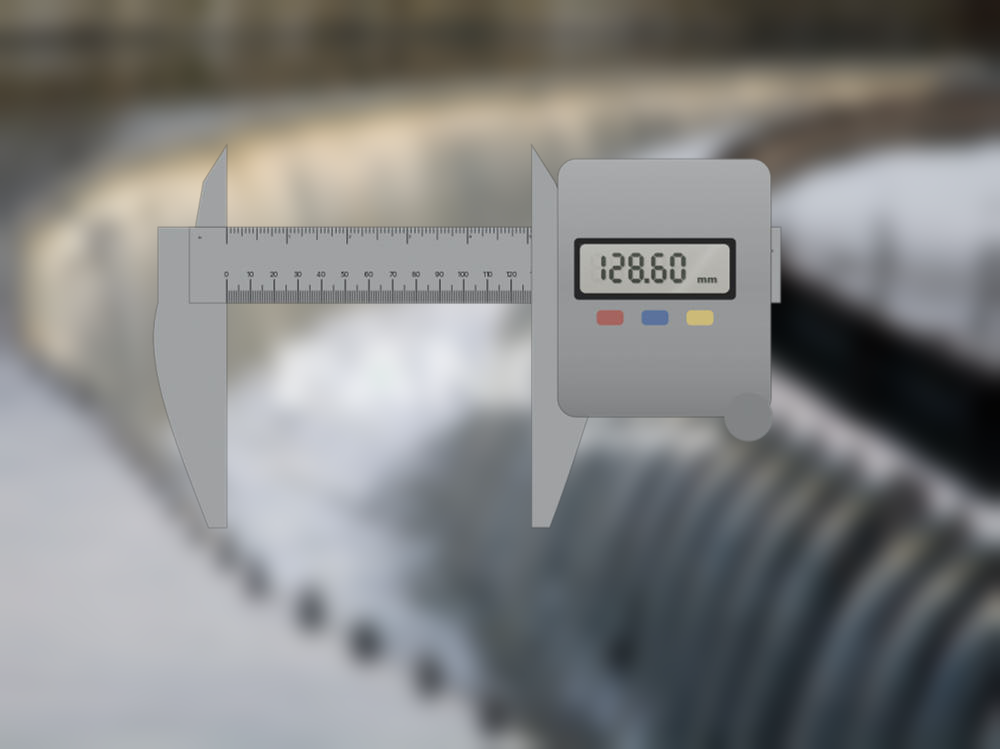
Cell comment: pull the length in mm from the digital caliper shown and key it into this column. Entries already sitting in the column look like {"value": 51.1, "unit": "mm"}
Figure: {"value": 128.60, "unit": "mm"}
